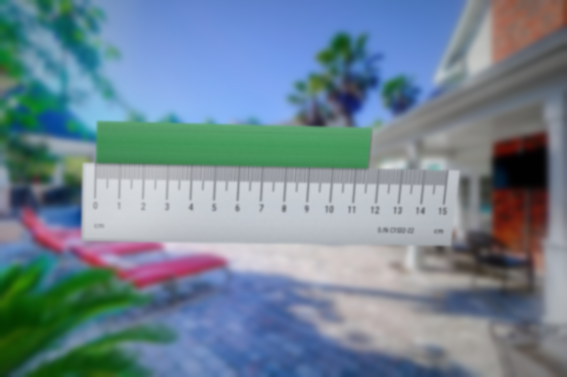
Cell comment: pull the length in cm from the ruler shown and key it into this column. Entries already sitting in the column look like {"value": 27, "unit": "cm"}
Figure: {"value": 11.5, "unit": "cm"}
